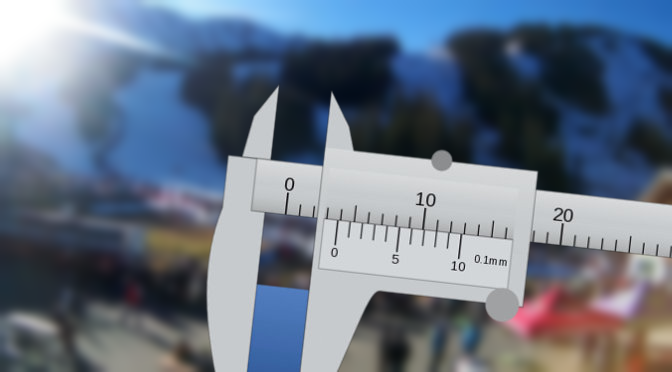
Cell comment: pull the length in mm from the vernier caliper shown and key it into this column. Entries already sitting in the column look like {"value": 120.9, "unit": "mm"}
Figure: {"value": 3.8, "unit": "mm"}
